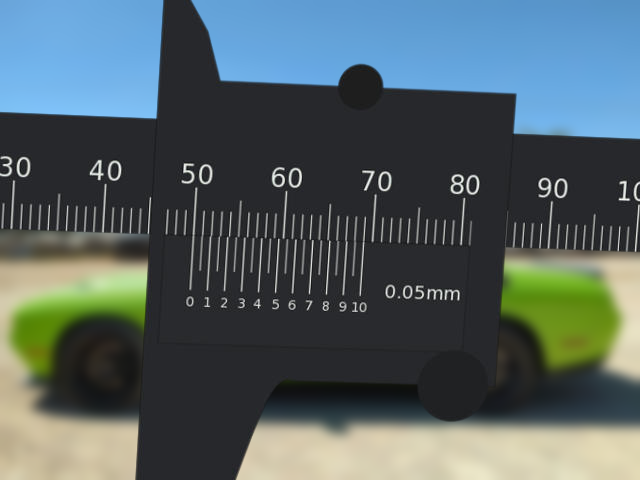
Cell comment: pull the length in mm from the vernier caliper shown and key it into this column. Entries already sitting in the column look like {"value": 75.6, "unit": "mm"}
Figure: {"value": 50.0, "unit": "mm"}
